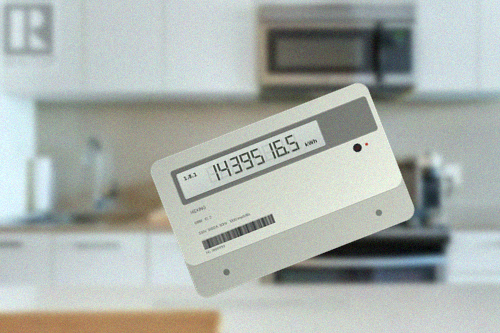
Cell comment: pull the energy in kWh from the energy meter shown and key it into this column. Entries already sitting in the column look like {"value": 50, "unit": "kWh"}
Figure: {"value": 1439516.5, "unit": "kWh"}
